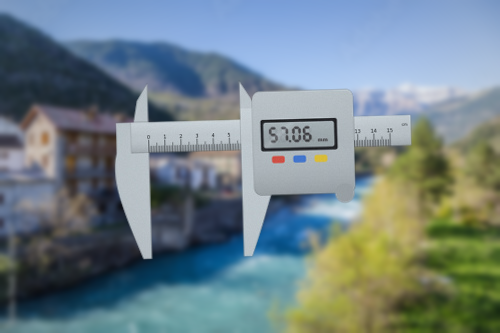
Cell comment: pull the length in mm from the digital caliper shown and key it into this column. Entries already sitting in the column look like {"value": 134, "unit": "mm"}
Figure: {"value": 57.06, "unit": "mm"}
